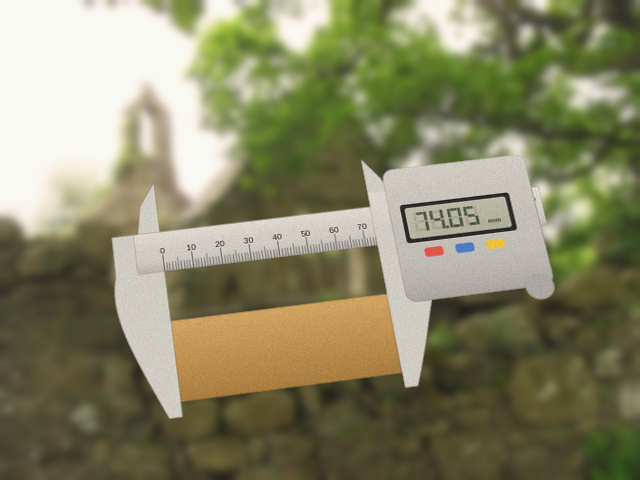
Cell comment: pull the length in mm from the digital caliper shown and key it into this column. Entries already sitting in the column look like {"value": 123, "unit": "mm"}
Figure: {"value": 74.05, "unit": "mm"}
